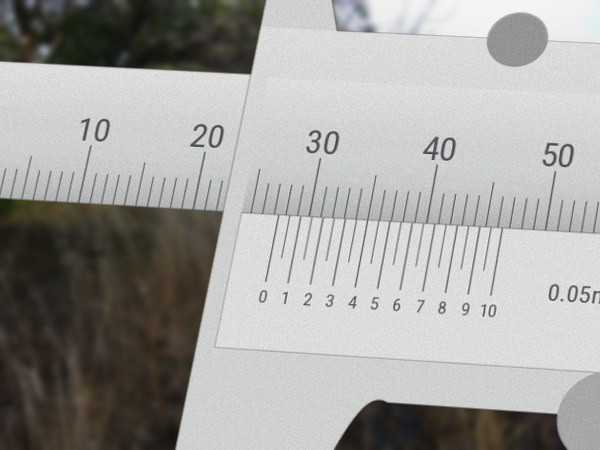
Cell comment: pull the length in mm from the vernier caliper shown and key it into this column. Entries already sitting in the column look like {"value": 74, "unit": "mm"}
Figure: {"value": 27.4, "unit": "mm"}
